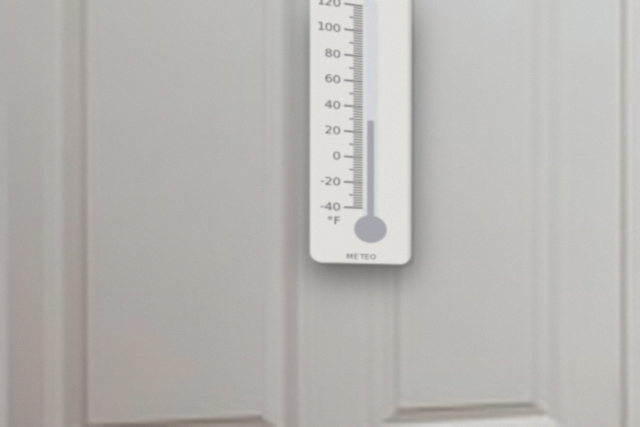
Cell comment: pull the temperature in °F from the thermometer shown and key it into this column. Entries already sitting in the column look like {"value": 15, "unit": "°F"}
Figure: {"value": 30, "unit": "°F"}
